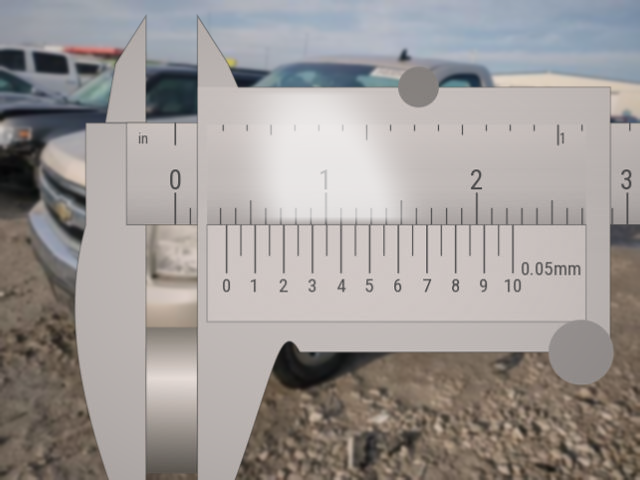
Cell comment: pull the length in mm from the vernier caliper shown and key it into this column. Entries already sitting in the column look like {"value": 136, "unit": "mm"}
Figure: {"value": 3.4, "unit": "mm"}
